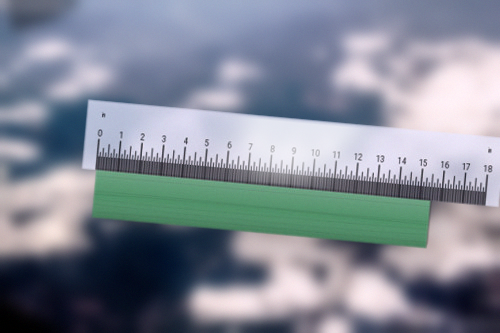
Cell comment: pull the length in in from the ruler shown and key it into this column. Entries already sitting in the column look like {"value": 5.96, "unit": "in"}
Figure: {"value": 15.5, "unit": "in"}
